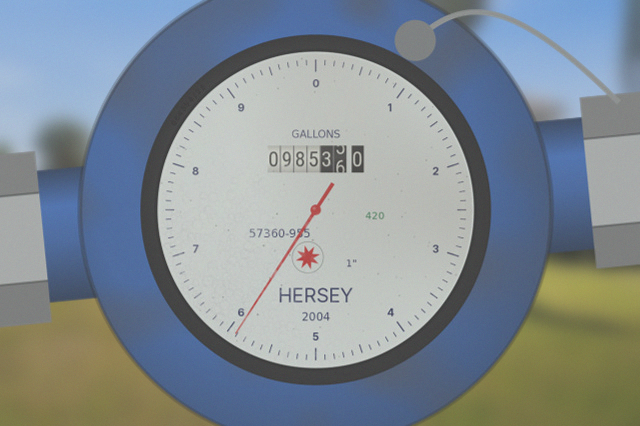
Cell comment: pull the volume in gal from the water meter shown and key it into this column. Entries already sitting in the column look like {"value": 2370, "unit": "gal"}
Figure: {"value": 985355.9, "unit": "gal"}
